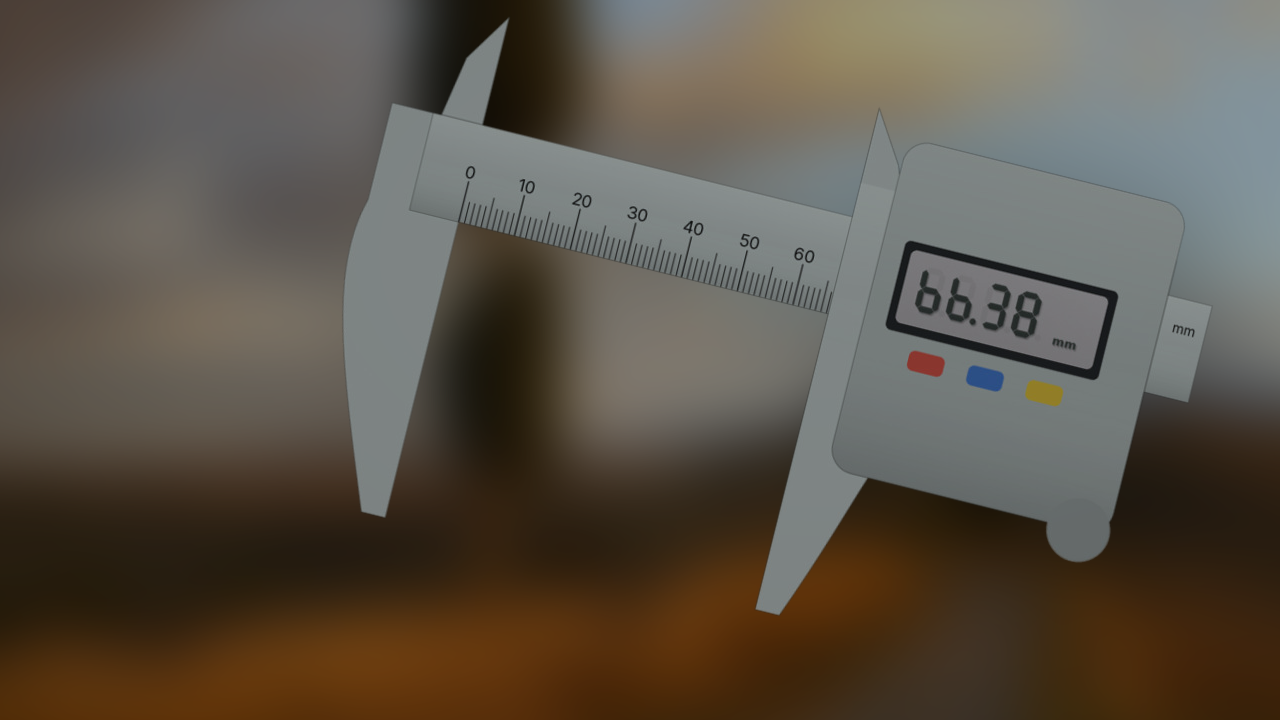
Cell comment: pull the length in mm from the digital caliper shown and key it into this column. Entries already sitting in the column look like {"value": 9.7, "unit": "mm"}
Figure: {"value": 66.38, "unit": "mm"}
